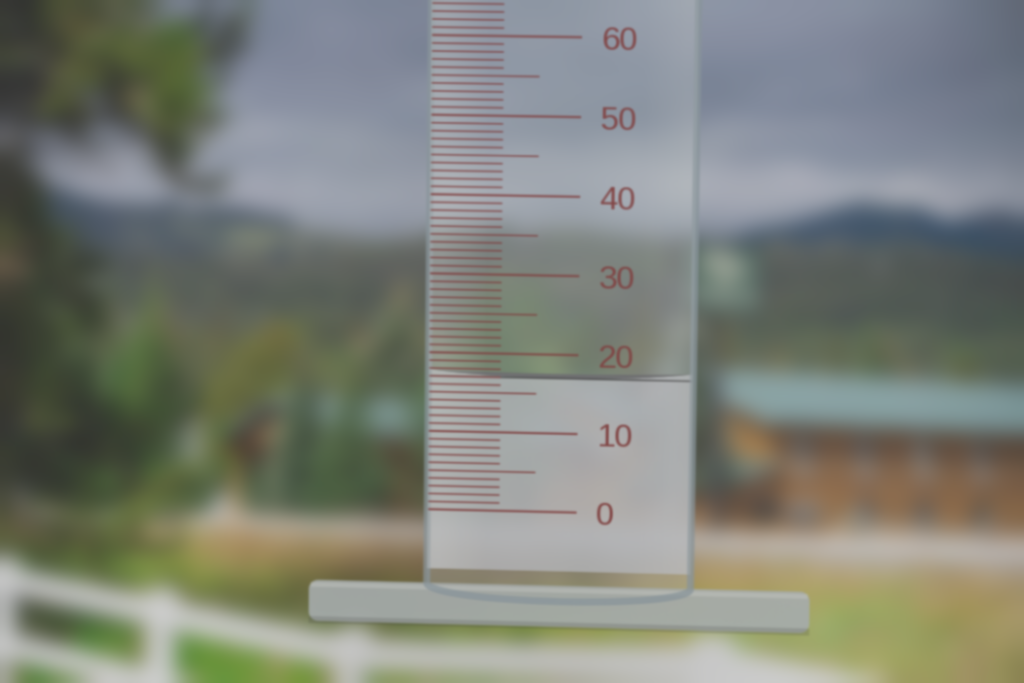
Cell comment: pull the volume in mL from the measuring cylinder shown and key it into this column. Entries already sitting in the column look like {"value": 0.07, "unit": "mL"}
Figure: {"value": 17, "unit": "mL"}
